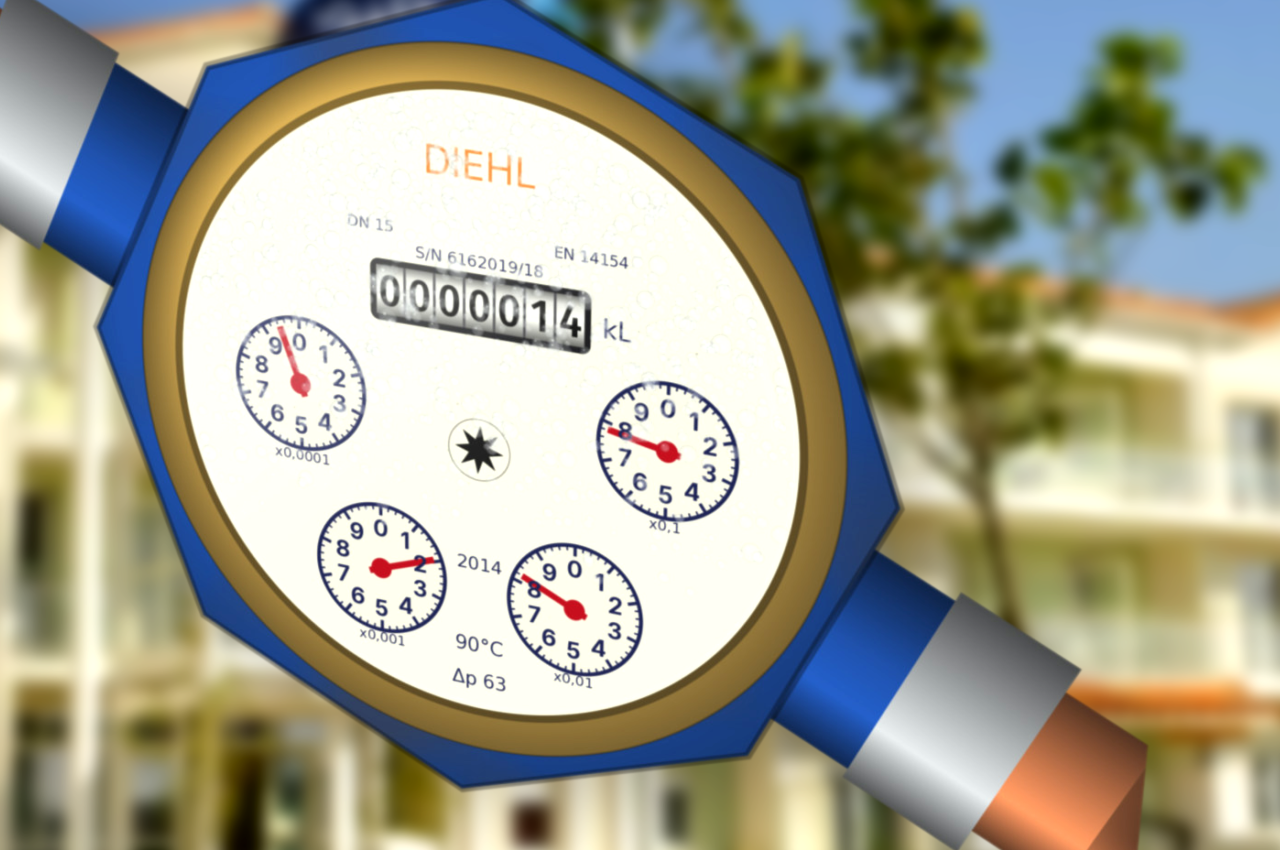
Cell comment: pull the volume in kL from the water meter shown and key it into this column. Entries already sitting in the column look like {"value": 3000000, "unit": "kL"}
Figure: {"value": 14.7819, "unit": "kL"}
